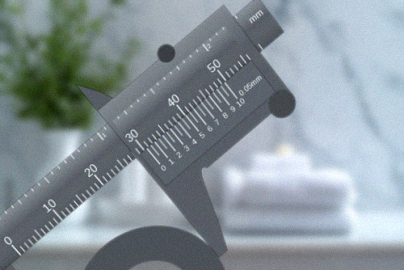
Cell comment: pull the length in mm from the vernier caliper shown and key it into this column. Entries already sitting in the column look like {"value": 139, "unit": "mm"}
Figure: {"value": 30.6, "unit": "mm"}
